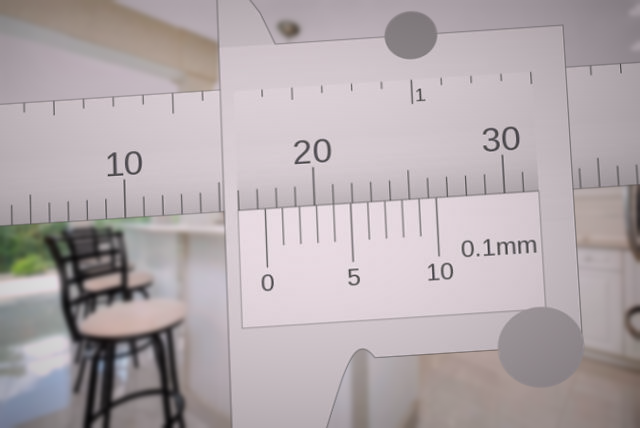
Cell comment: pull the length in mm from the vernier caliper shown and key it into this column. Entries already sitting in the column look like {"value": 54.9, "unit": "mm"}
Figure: {"value": 17.4, "unit": "mm"}
